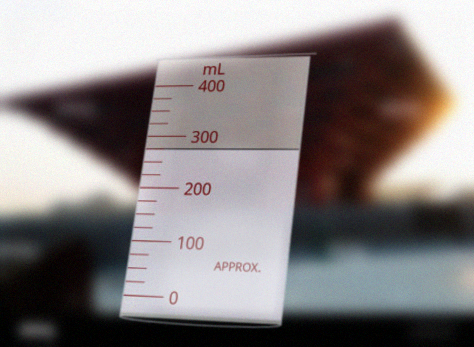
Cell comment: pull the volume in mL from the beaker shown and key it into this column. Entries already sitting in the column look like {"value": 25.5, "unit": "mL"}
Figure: {"value": 275, "unit": "mL"}
